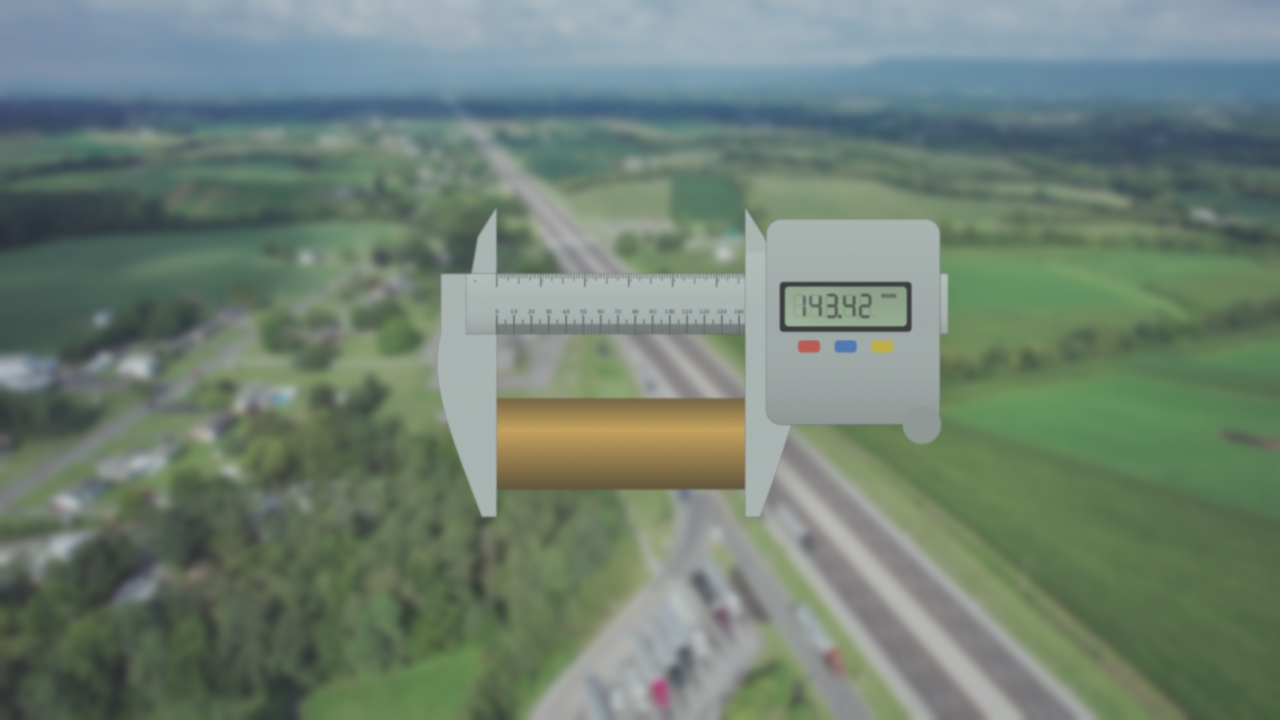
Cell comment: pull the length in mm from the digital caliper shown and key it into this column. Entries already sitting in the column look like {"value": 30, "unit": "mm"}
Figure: {"value": 143.42, "unit": "mm"}
